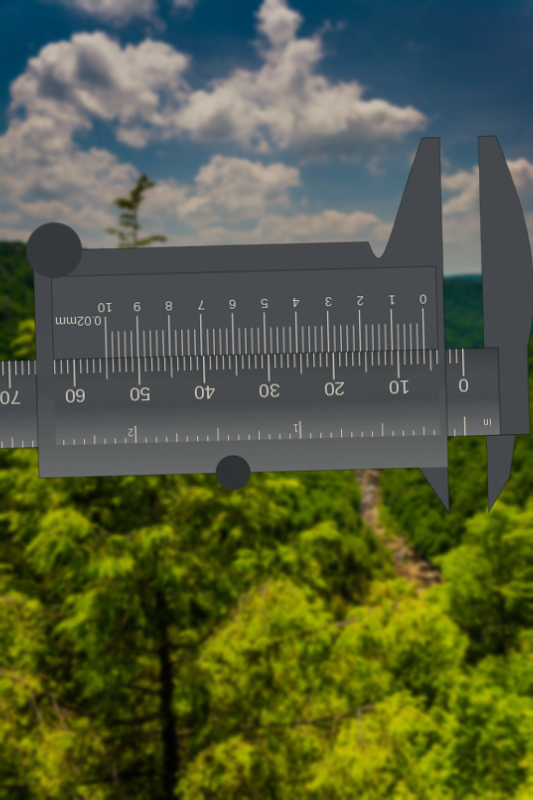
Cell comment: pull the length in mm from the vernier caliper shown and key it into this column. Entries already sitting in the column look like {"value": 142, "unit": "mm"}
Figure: {"value": 6.0, "unit": "mm"}
